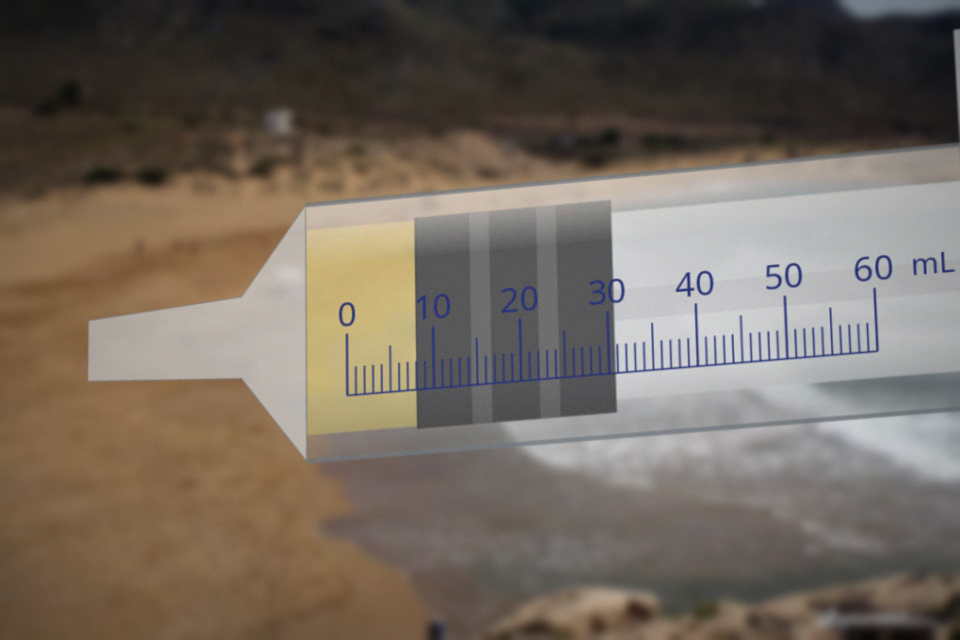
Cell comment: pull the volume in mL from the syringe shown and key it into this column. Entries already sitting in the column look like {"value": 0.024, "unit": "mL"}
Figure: {"value": 8, "unit": "mL"}
